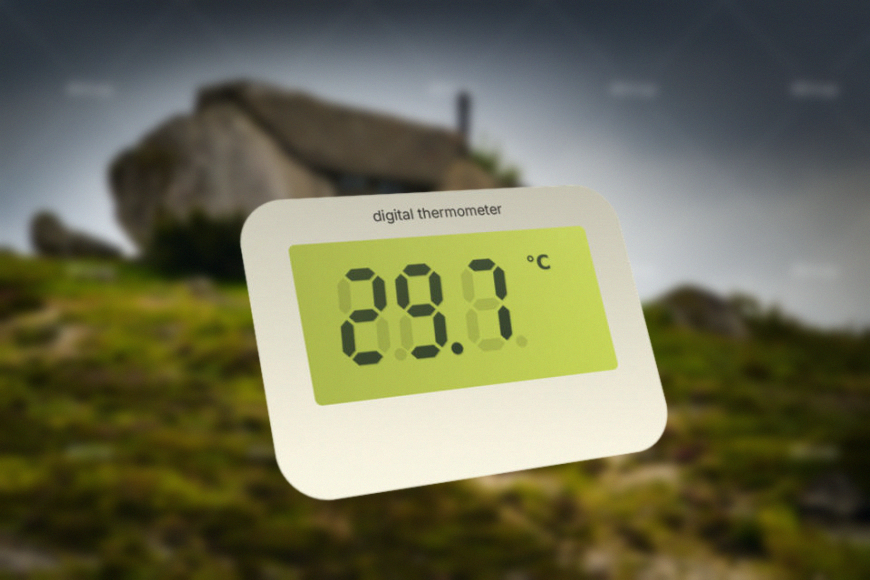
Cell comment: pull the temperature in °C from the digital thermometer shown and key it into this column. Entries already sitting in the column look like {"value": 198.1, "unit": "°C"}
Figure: {"value": 29.7, "unit": "°C"}
